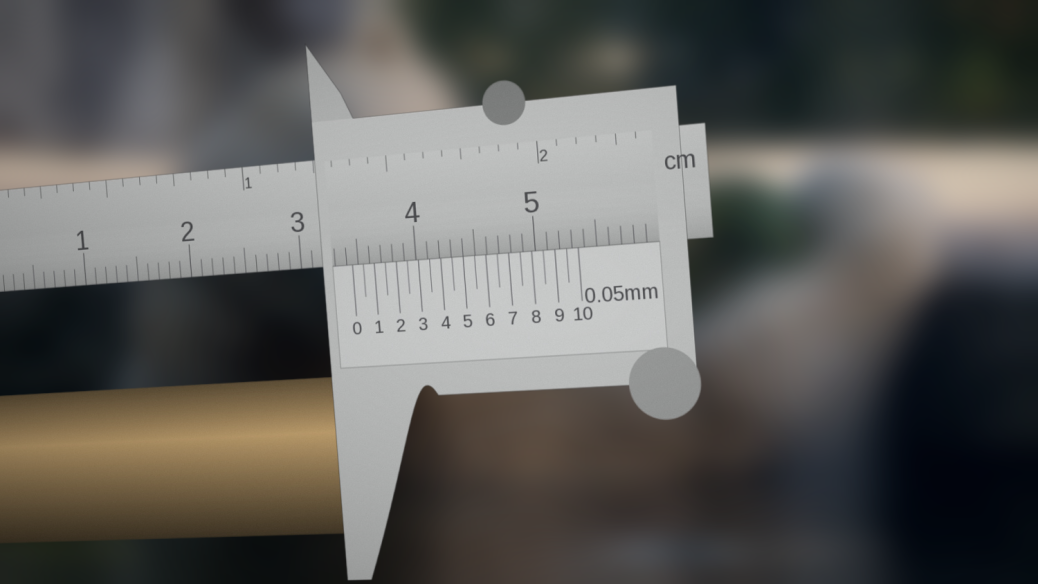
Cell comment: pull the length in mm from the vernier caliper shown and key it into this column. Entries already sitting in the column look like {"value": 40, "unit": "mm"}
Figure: {"value": 34.5, "unit": "mm"}
